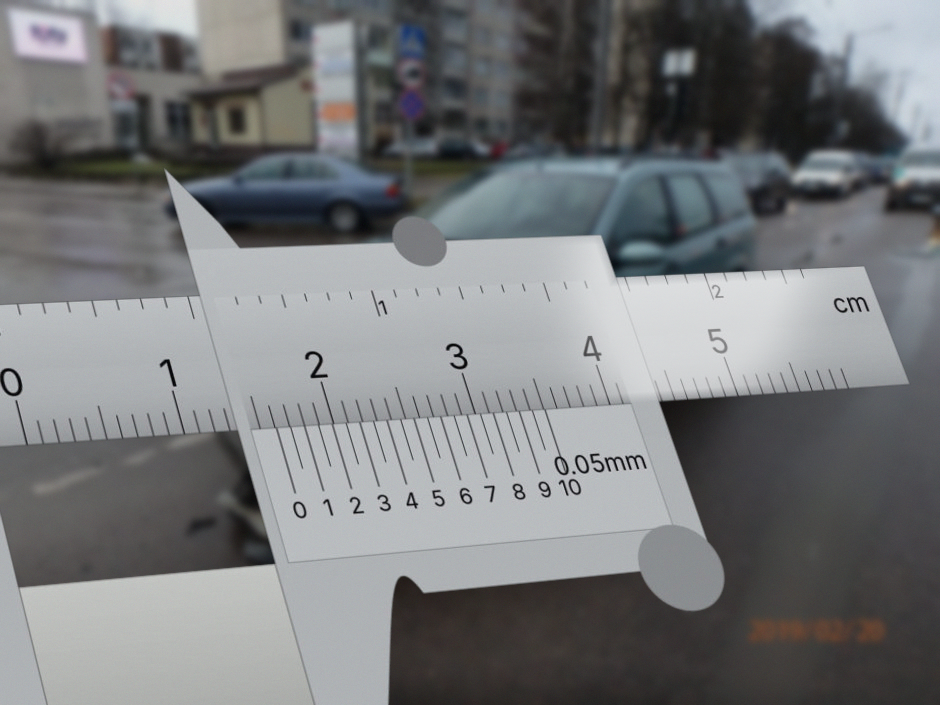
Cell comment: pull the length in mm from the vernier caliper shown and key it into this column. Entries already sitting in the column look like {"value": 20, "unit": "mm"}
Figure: {"value": 16.1, "unit": "mm"}
